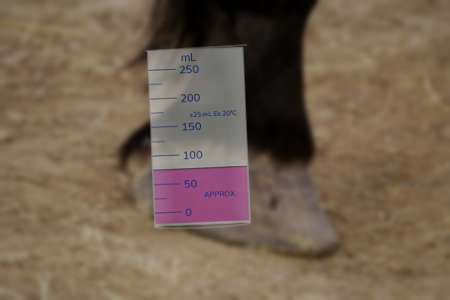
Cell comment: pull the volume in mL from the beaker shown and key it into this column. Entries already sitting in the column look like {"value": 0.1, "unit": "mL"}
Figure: {"value": 75, "unit": "mL"}
